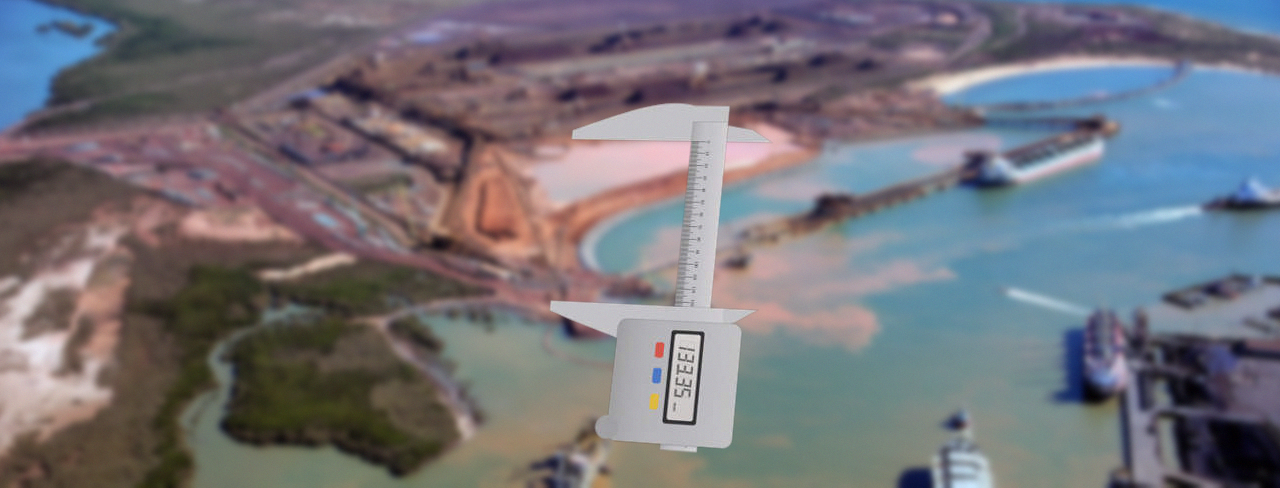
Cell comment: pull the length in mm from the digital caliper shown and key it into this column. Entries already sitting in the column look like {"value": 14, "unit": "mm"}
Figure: {"value": 133.35, "unit": "mm"}
